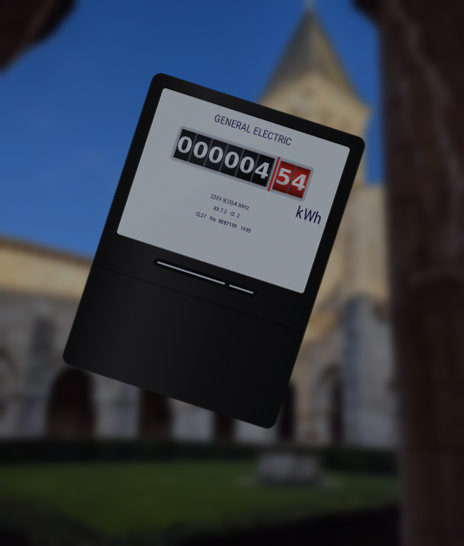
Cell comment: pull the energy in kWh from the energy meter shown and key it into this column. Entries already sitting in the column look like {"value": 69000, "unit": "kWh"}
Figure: {"value": 4.54, "unit": "kWh"}
